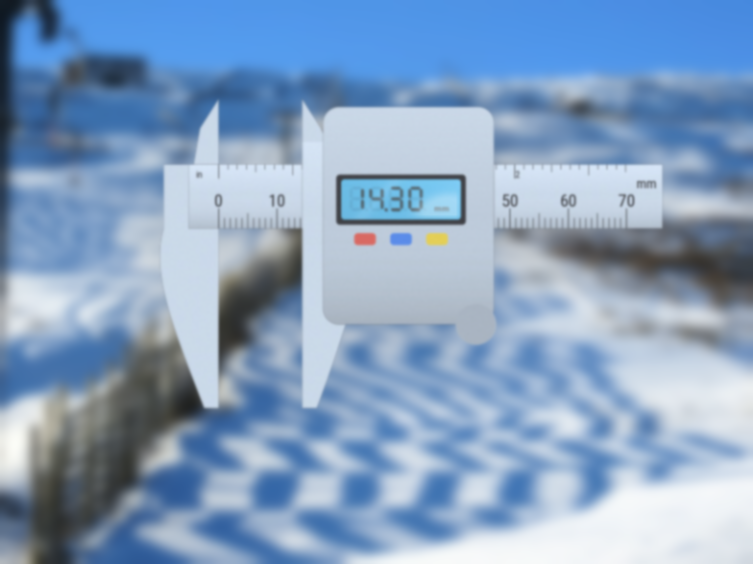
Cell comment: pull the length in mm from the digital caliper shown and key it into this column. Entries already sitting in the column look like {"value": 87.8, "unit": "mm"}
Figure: {"value": 14.30, "unit": "mm"}
